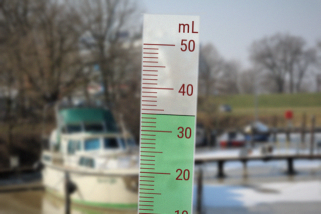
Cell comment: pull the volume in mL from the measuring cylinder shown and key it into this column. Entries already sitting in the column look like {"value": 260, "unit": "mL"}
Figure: {"value": 34, "unit": "mL"}
